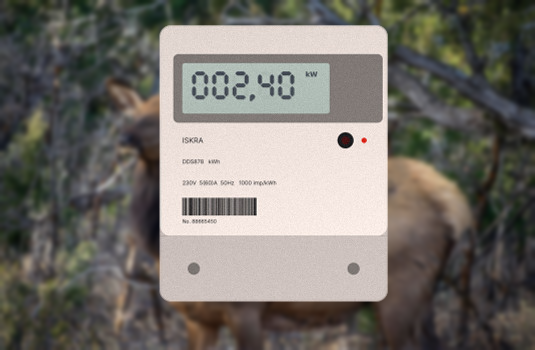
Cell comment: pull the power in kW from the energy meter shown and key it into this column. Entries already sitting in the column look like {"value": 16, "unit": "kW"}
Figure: {"value": 2.40, "unit": "kW"}
